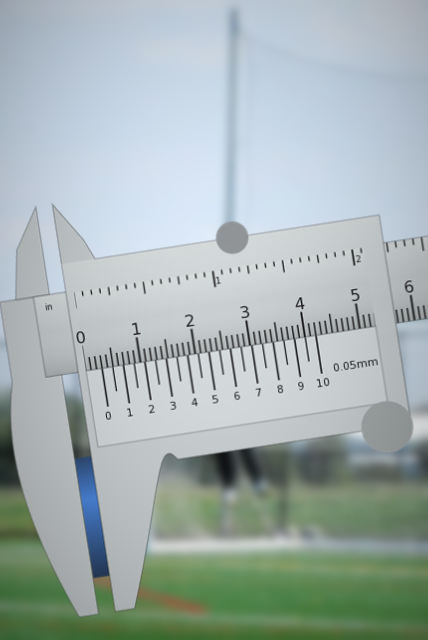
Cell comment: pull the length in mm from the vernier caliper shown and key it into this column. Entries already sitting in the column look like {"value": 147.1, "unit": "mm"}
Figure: {"value": 3.0, "unit": "mm"}
